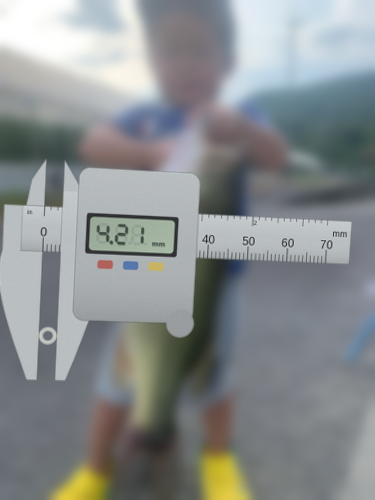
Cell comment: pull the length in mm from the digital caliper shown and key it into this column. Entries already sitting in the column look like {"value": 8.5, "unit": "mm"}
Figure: {"value": 4.21, "unit": "mm"}
